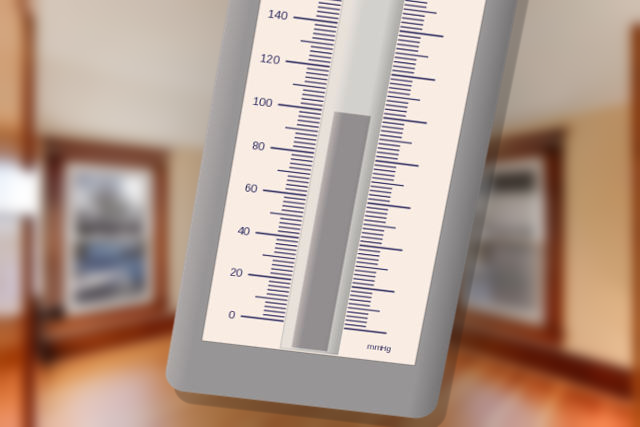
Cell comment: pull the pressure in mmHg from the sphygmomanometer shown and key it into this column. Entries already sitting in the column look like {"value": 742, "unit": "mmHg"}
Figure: {"value": 100, "unit": "mmHg"}
